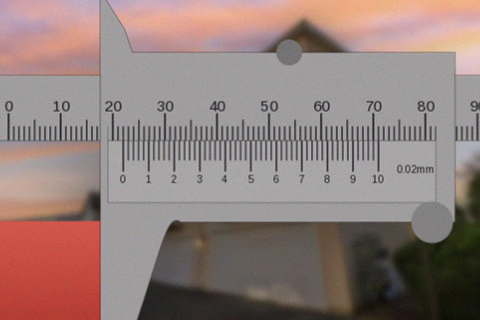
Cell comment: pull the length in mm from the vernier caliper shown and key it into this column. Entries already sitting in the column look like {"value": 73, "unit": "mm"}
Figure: {"value": 22.0, "unit": "mm"}
